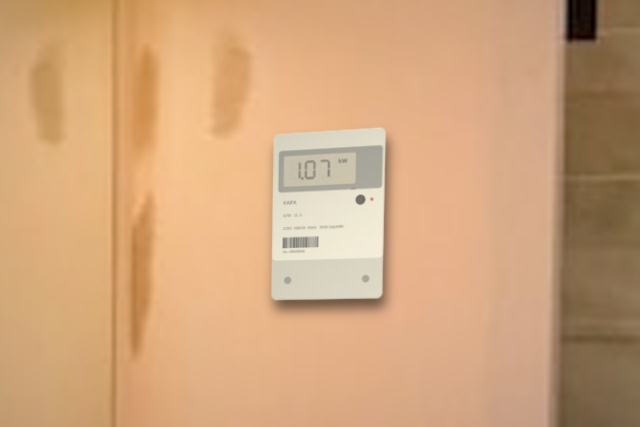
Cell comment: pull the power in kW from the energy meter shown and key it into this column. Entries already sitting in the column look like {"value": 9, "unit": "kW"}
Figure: {"value": 1.07, "unit": "kW"}
